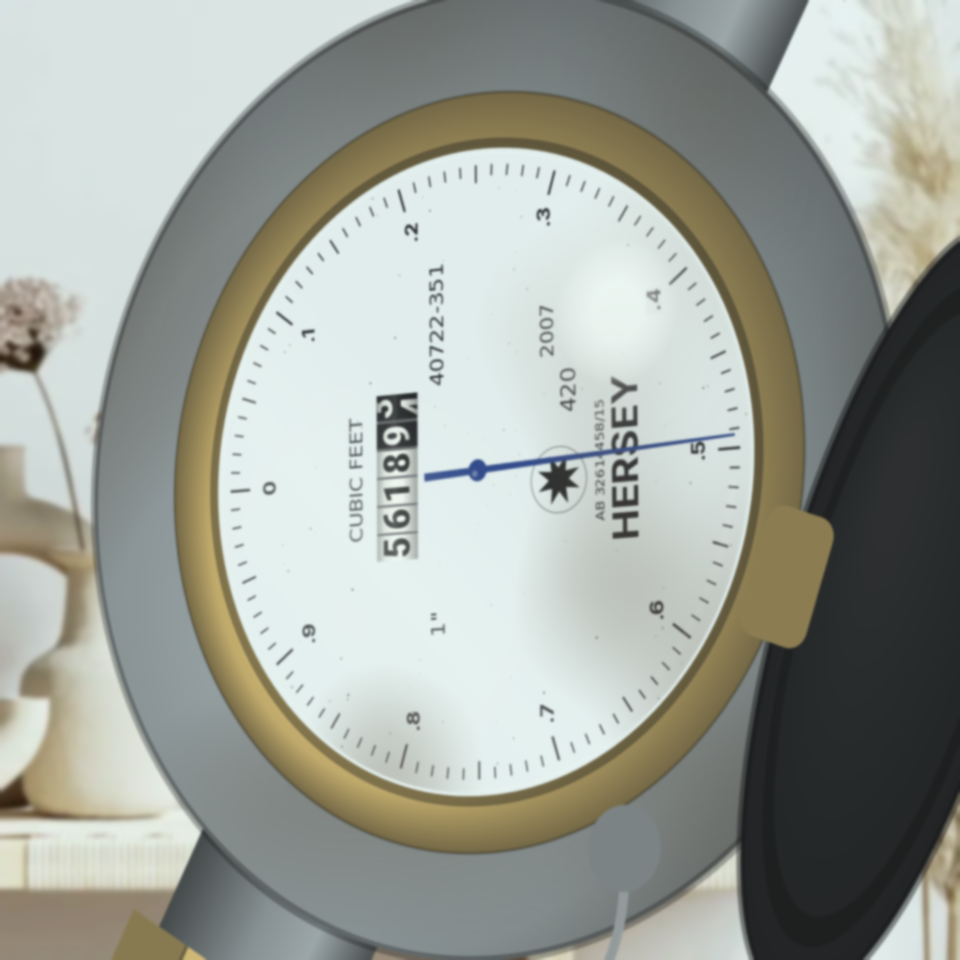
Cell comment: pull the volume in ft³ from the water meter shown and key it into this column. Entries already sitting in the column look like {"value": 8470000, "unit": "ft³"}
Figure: {"value": 561893.49, "unit": "ft³"}
